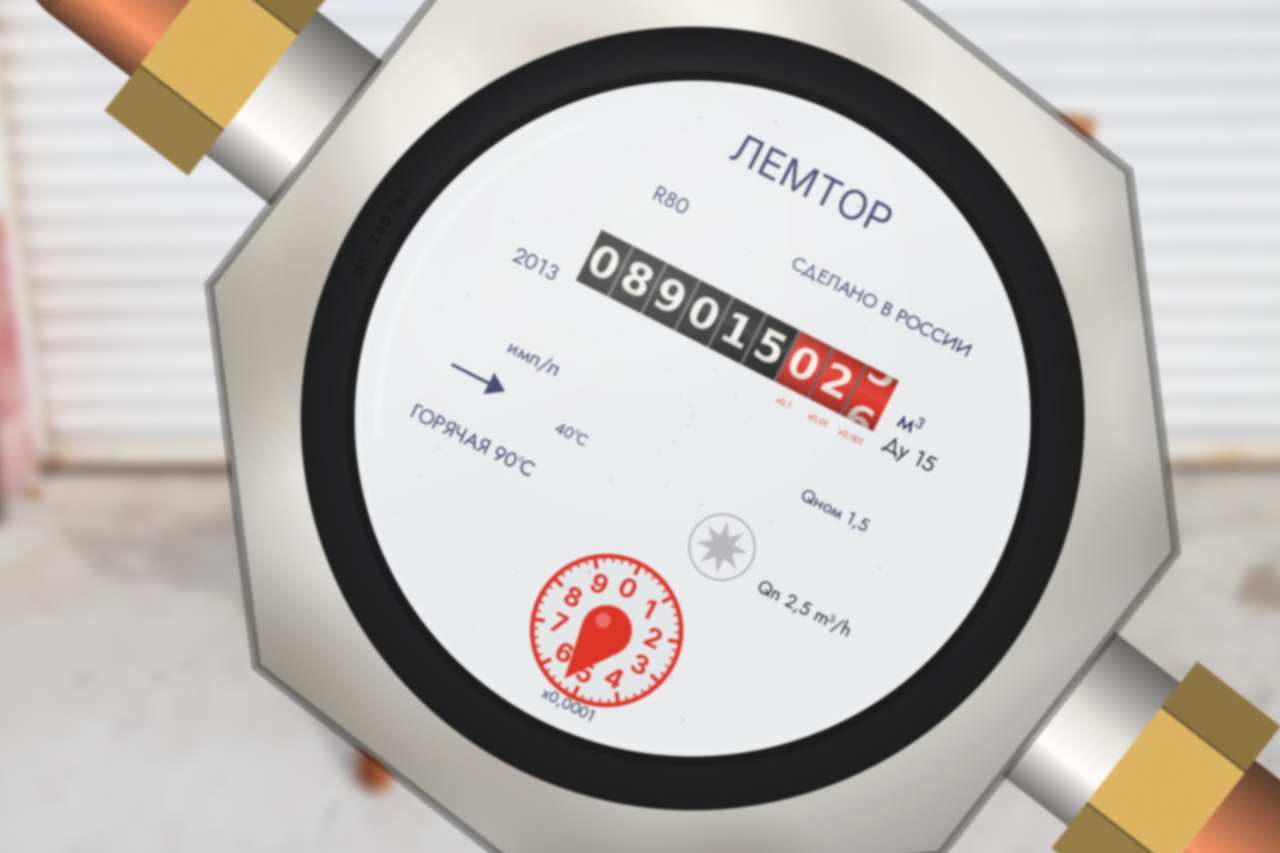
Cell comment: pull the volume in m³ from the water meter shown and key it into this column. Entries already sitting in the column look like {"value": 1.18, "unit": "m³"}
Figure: {"value": 89015.0255, "unit": "m³"}
